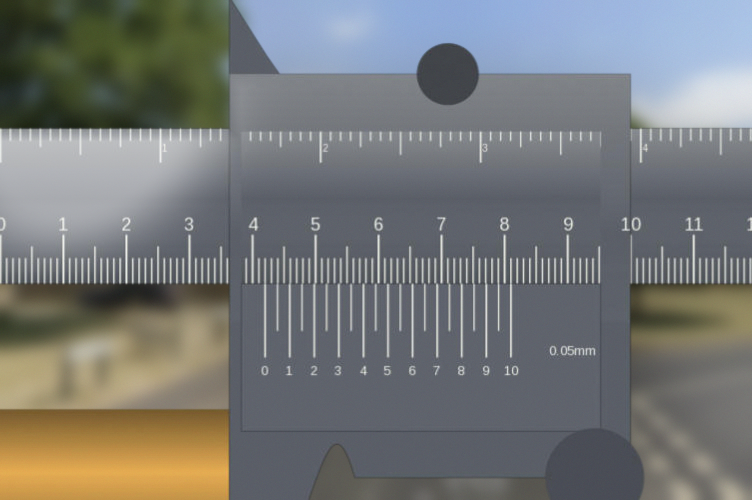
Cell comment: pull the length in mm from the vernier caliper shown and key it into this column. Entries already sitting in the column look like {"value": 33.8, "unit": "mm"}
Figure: {"value": 42.0, "unit": "mm"}
